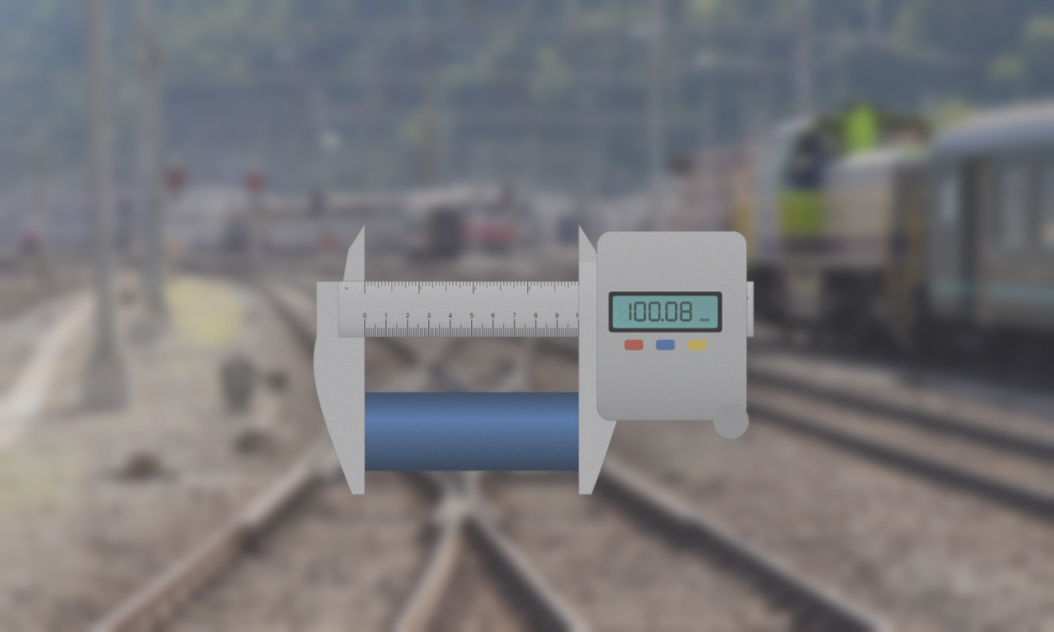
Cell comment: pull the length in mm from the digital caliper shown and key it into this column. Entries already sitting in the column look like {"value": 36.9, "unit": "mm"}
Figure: {"value": 100.08, "unit": "mm"}
